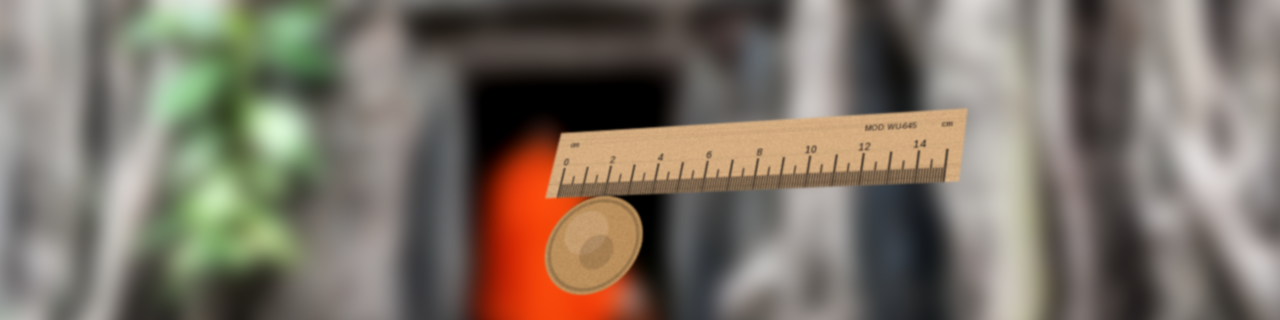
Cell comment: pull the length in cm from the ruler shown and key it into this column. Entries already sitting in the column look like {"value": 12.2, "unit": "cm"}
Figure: {"value": 4, "unit": "cm"}
